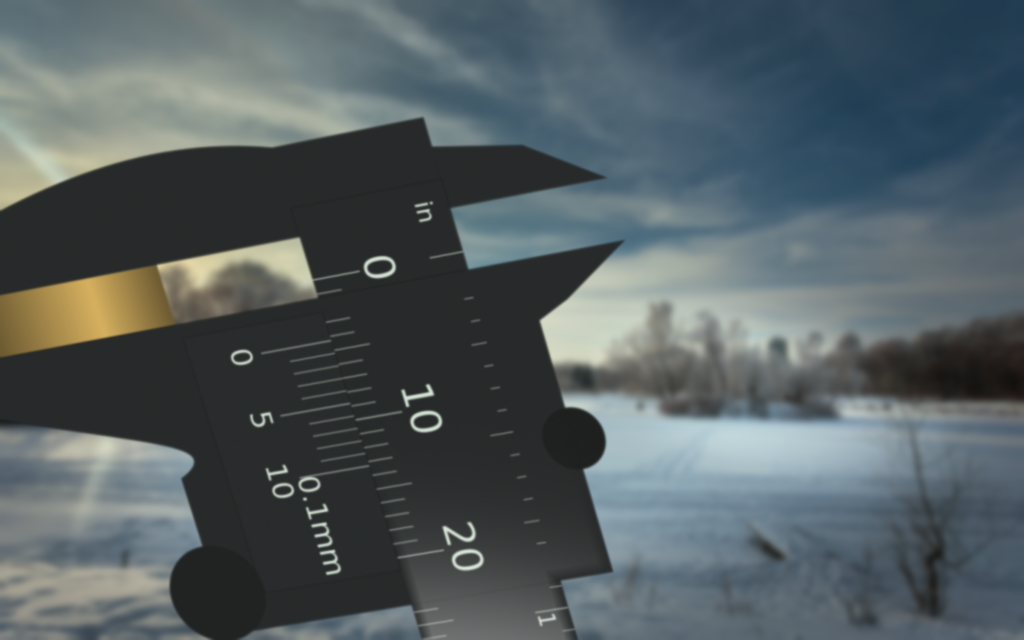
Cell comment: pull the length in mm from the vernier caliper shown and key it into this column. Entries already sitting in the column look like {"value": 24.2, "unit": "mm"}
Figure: {"value": 4.3, "unit": "mm"}
